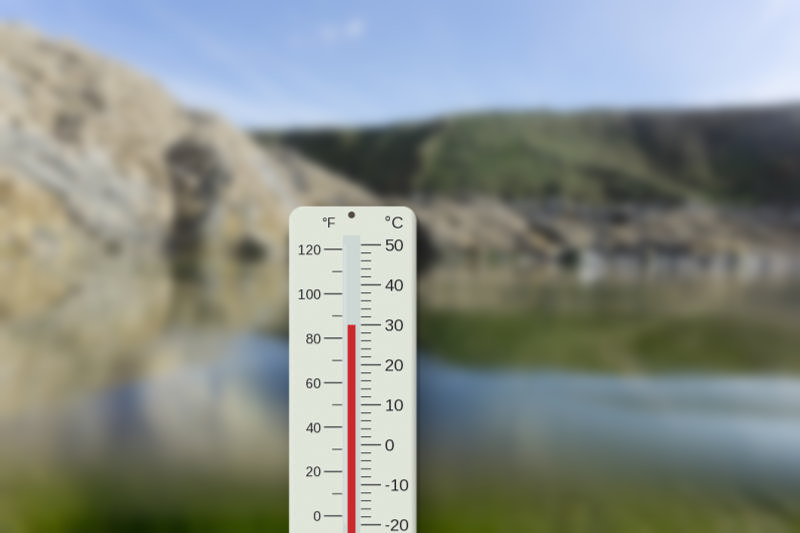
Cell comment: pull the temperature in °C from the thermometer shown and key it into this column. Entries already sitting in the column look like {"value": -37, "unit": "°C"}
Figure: {"value": 30, "unit": "°C"}
